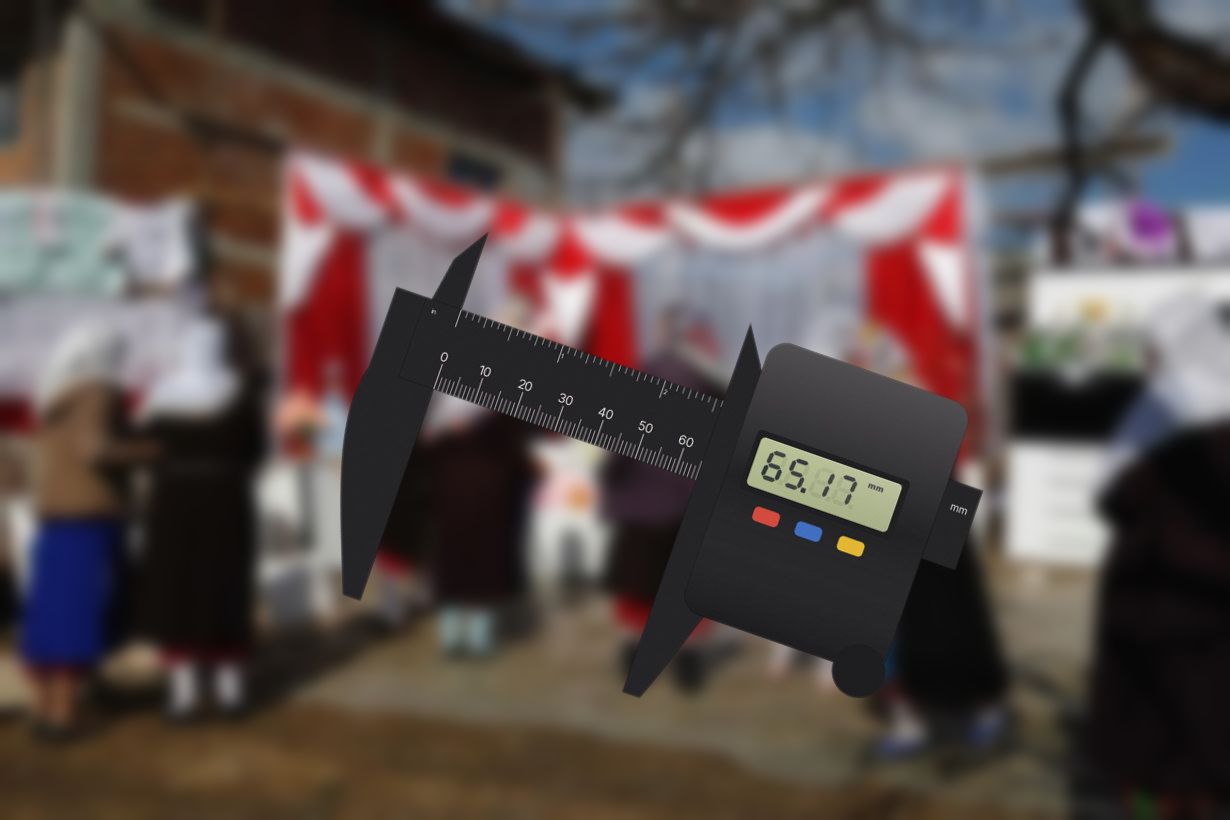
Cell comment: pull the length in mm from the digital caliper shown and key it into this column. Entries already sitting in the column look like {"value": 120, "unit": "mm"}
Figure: {"value": 65.17, "unit": "mm"}
